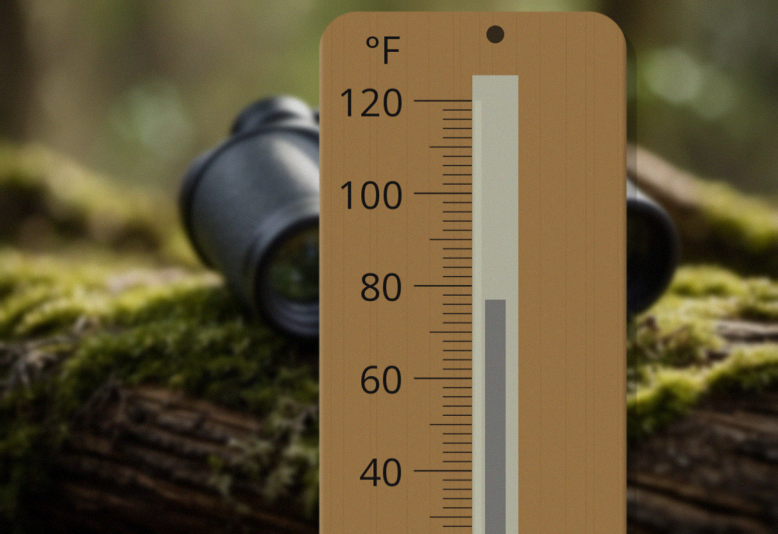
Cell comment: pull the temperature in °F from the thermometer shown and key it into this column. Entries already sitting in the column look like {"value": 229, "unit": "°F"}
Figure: {"value": 77, "unit": "°F"}
